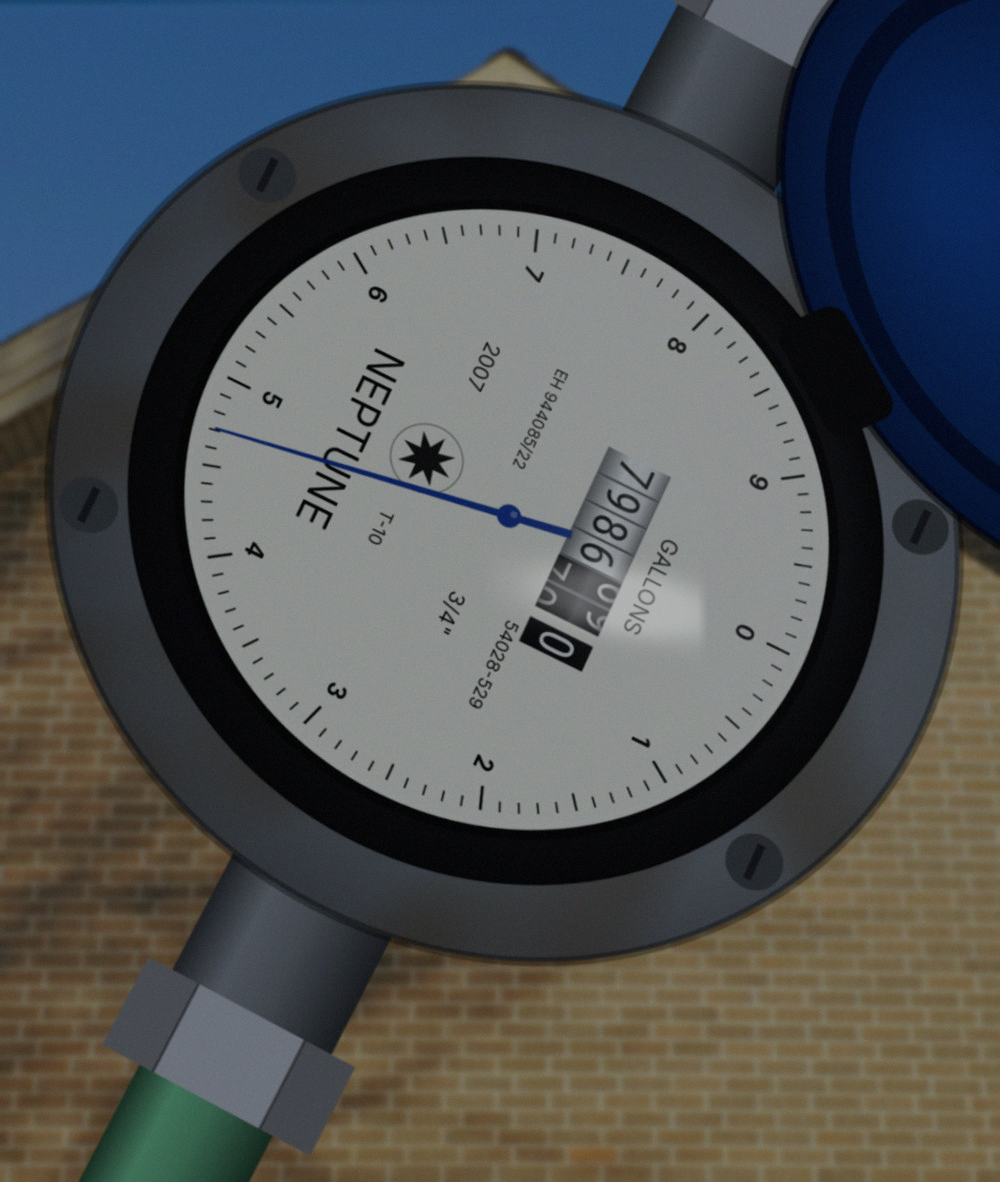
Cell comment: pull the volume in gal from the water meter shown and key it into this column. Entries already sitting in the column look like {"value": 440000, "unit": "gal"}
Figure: {"value": 7986694.7, "unit": "gal"}
